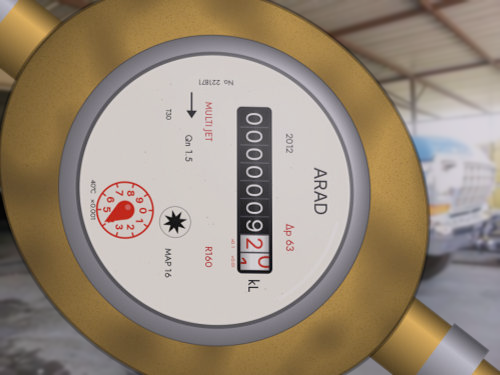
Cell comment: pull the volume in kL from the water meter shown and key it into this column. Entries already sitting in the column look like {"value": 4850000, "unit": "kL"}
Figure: {"value": 9.204, "unit": "kL"}
